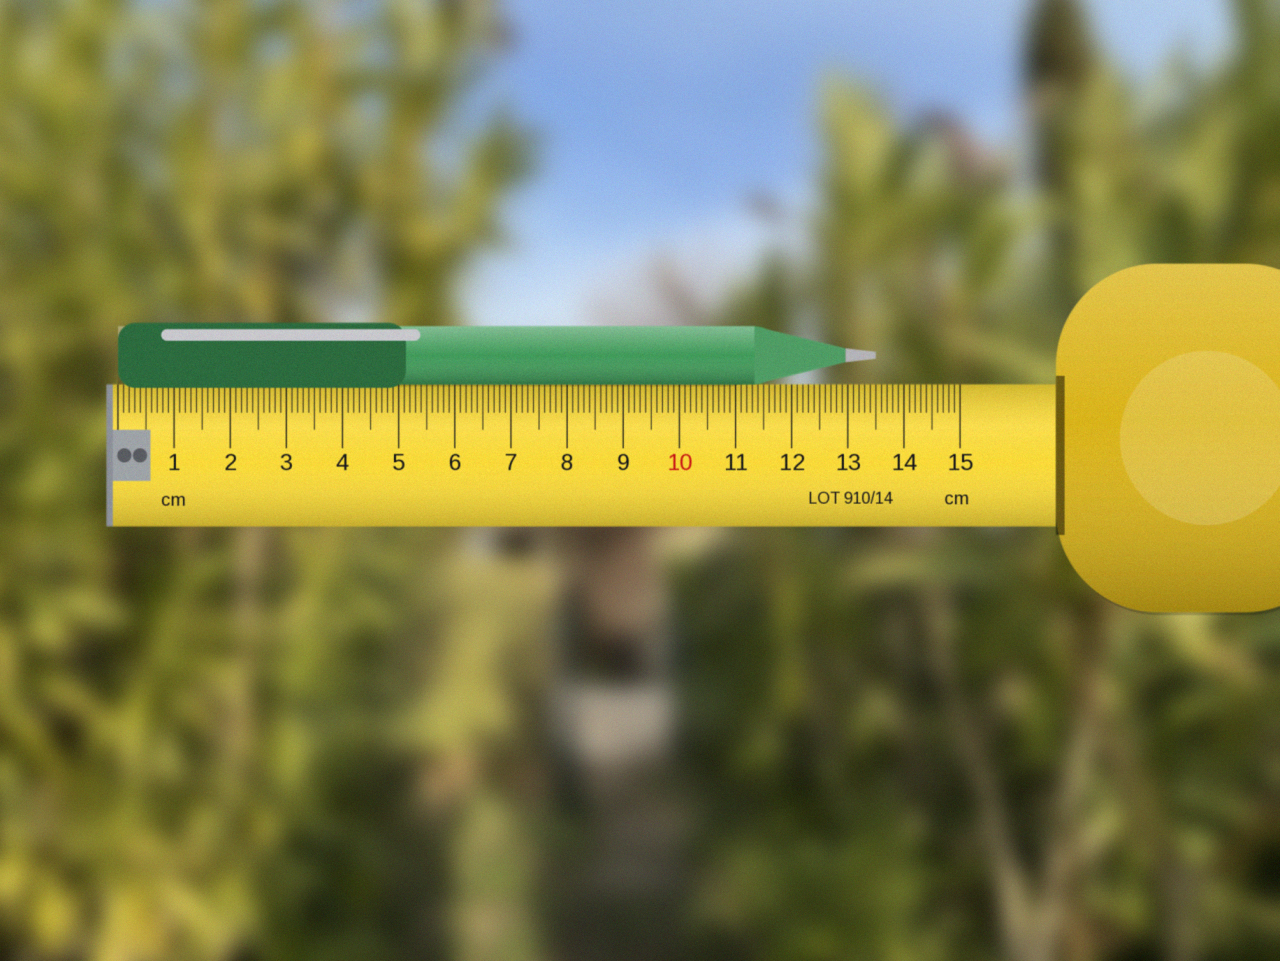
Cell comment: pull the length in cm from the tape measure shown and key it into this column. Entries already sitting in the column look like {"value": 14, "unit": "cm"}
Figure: {"value": 13.5, "unit": "cm"}
